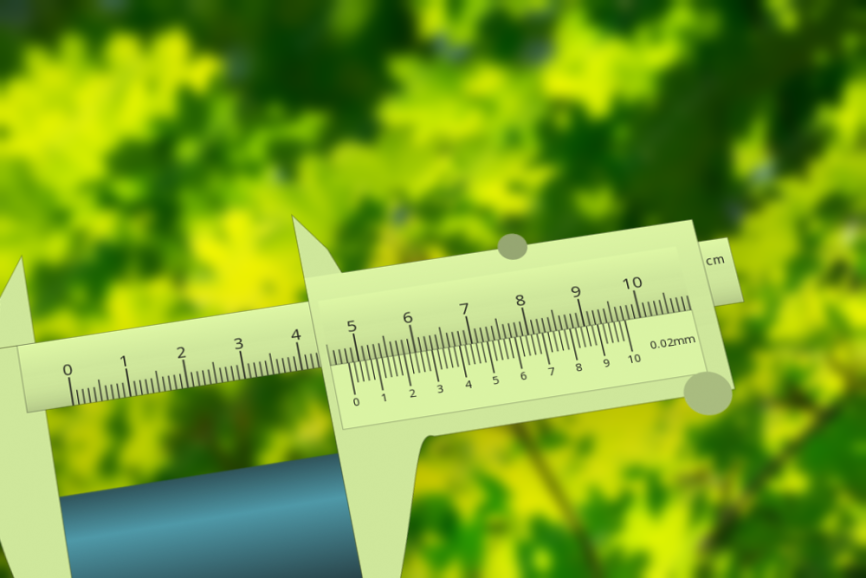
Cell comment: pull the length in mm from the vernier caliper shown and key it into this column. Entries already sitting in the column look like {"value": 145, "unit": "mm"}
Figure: {"value": 48.2, "unit": "mm"}
